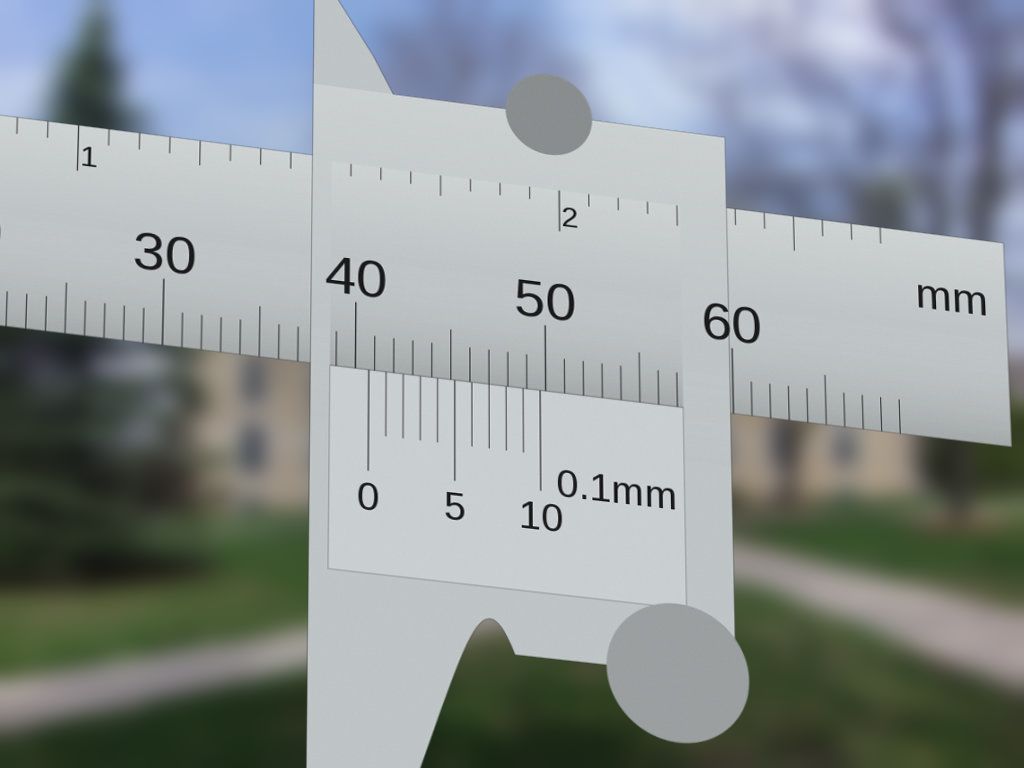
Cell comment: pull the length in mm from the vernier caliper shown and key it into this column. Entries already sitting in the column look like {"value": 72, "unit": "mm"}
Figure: {"value": 40.7, "unit": "mm"}
